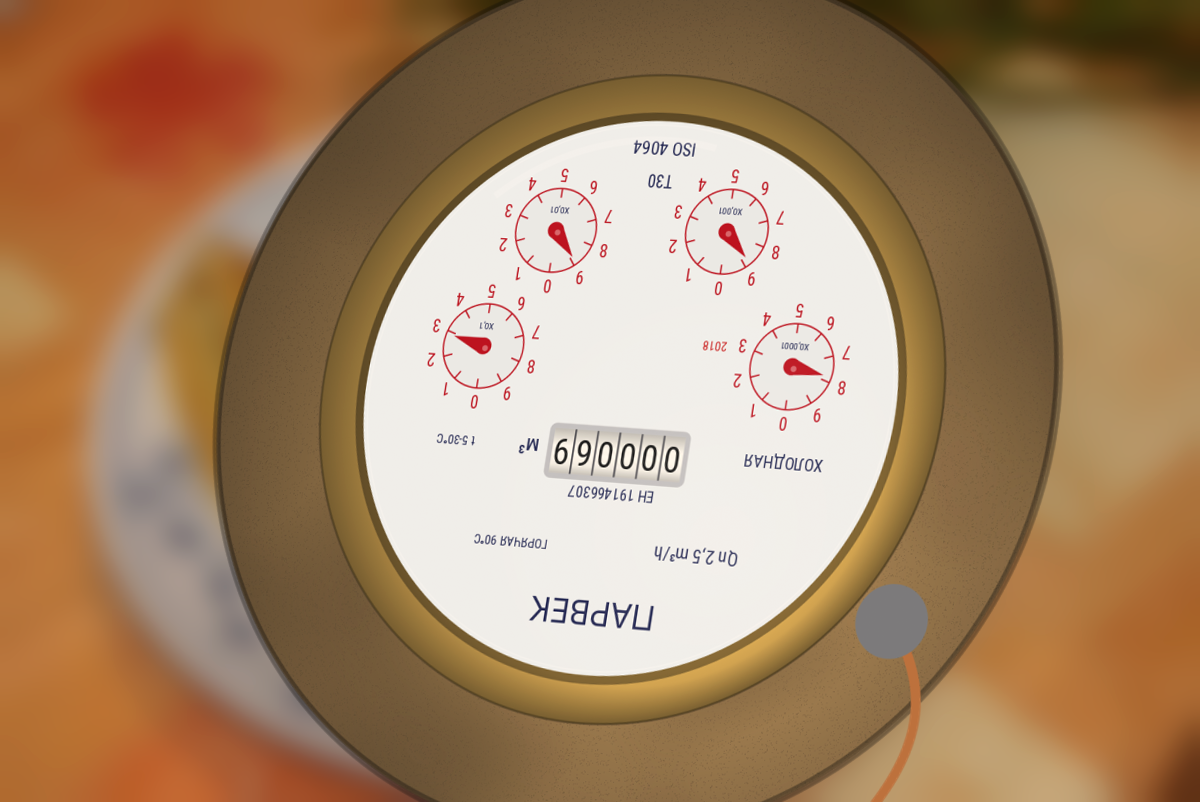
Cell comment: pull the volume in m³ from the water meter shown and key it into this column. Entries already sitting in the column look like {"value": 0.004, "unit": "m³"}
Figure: {"value": 69.2887, "unit": "m³"}
